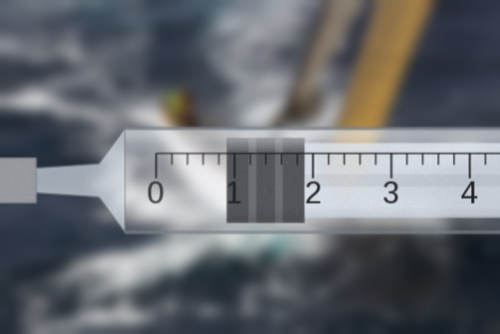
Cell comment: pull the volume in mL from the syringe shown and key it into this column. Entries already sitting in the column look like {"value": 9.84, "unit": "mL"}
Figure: {"value": 0.9, "unit": "mL"}
